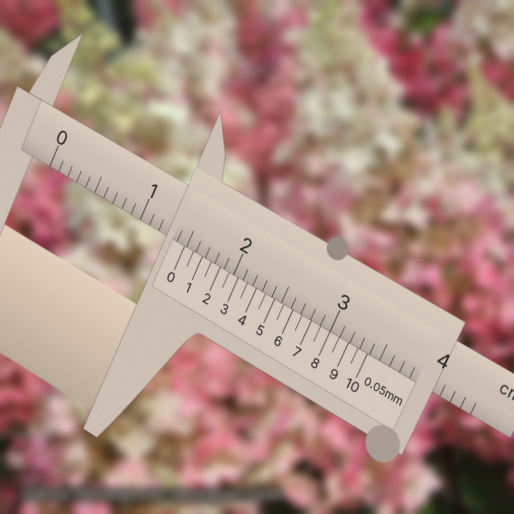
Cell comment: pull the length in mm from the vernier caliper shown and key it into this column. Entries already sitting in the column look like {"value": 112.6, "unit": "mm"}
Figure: {"value": 14.8, "unit": "mm"}
